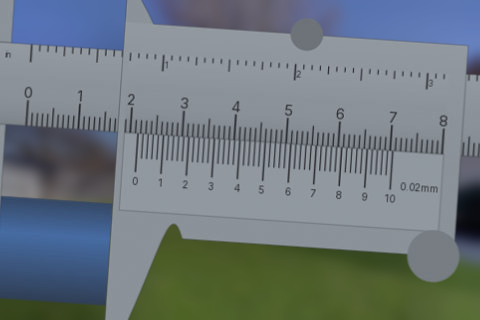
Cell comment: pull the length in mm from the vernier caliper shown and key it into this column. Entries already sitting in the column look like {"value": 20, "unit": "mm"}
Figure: {"value": 21.5, "unit": "mm"}
